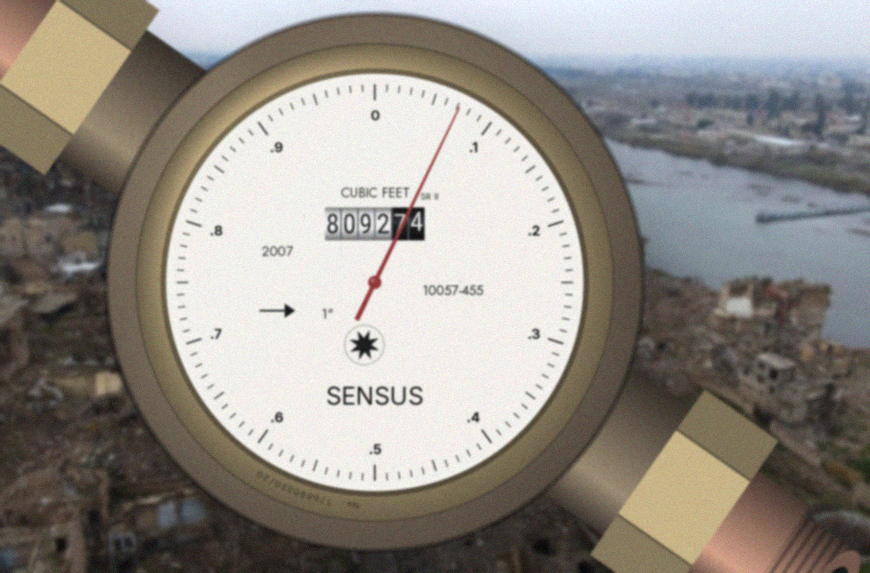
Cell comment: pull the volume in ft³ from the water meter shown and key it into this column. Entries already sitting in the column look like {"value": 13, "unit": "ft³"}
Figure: {"value": 809274.07, "unit": "ft³"}
